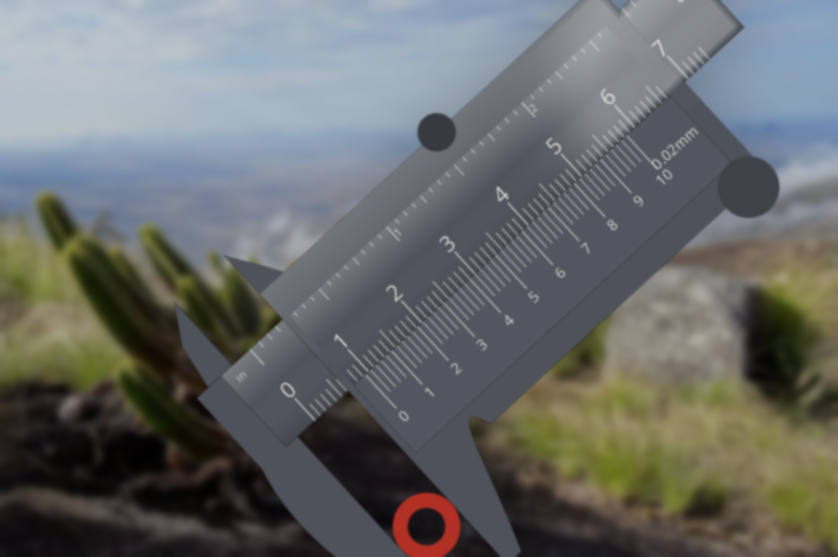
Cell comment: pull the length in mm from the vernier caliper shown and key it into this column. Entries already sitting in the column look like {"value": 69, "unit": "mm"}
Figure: {"value": 9.4, "unit": "mm"}
